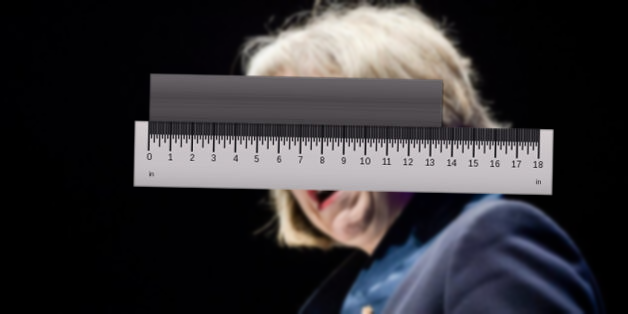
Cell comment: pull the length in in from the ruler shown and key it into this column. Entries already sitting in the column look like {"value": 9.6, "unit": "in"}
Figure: {"value": 13.5, "unit": "in"}
